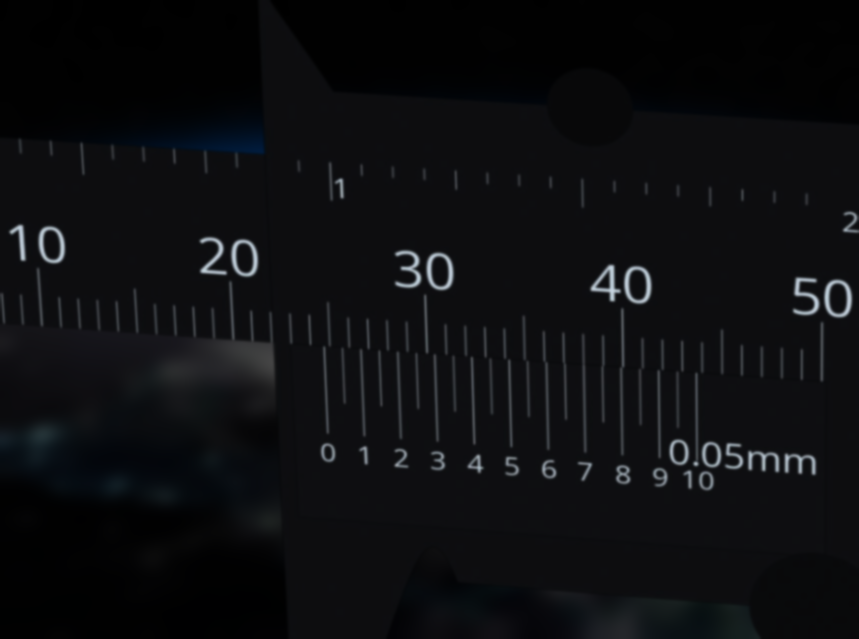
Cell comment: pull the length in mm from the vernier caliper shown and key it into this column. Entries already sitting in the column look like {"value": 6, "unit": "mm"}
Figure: {"value": 24.7, "unit": "mm"}
